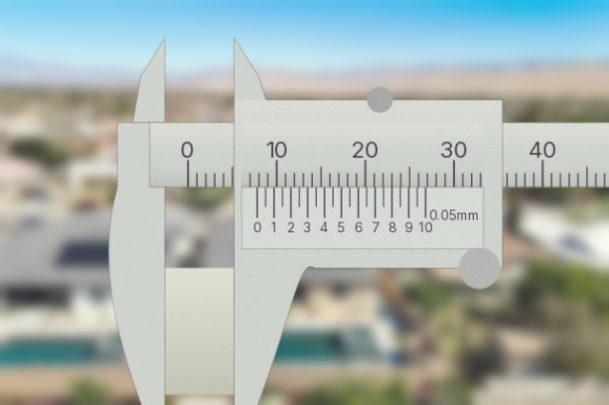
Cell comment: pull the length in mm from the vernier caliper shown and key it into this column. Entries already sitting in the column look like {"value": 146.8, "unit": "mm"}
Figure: {"value": 7.8, "unit": "mm"}
